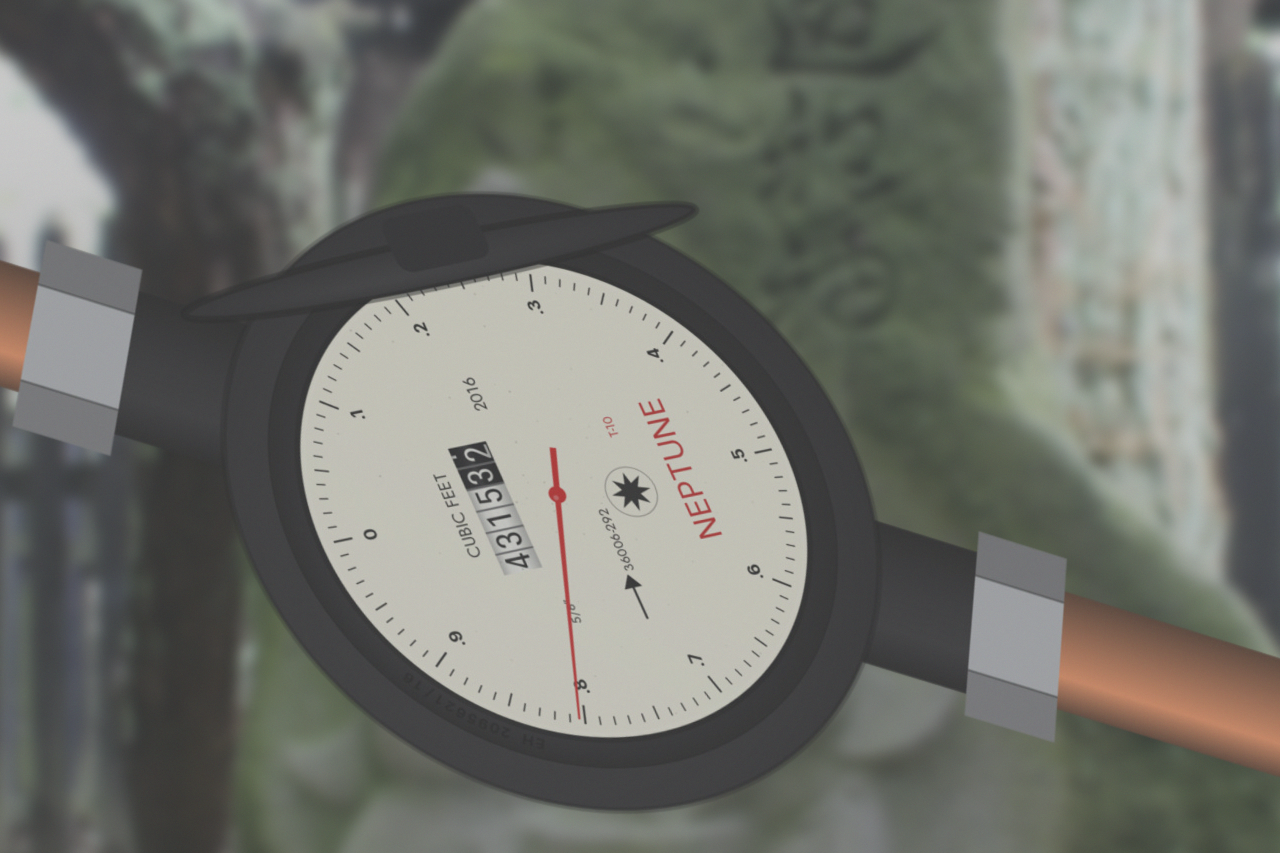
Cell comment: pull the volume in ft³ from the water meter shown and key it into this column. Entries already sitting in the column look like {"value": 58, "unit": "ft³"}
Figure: {"value": 431531.80, "unit": "ft³"}
